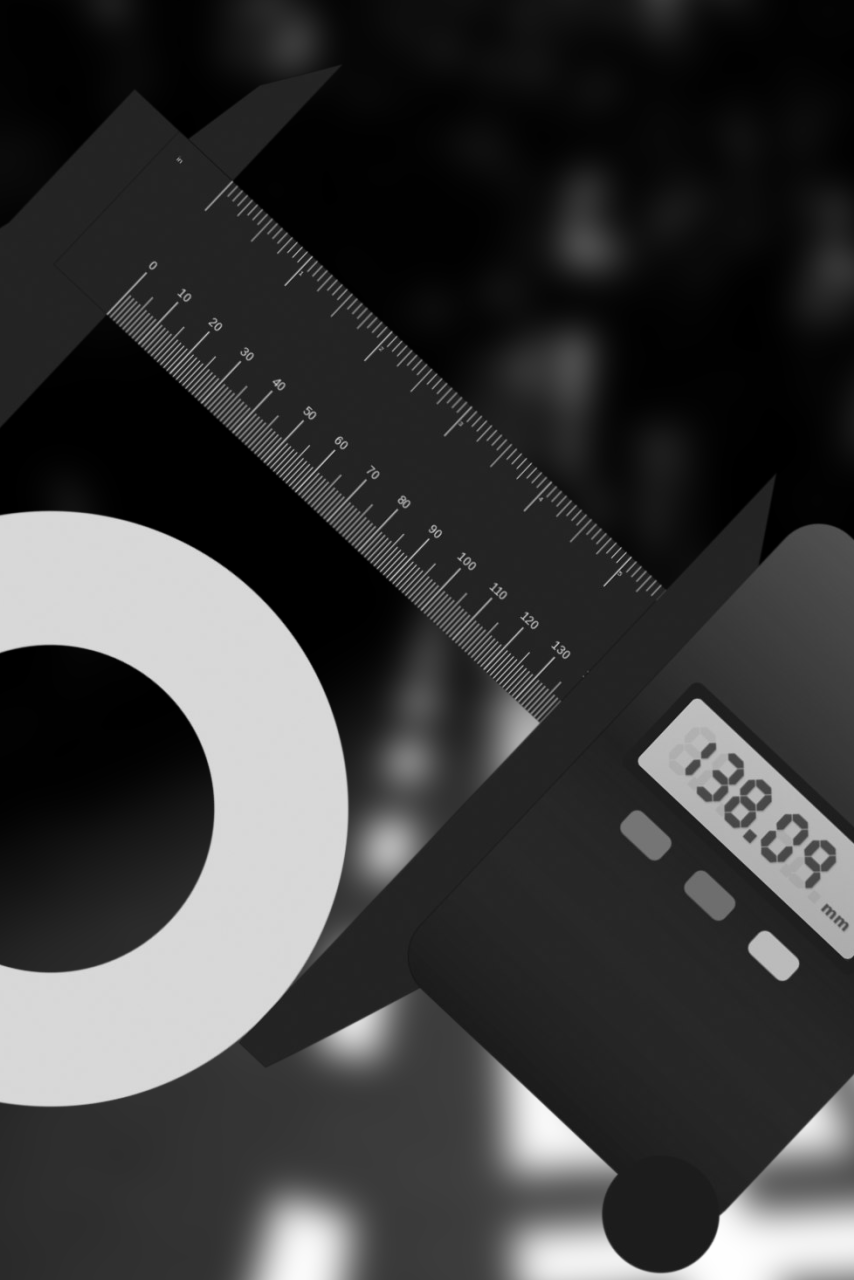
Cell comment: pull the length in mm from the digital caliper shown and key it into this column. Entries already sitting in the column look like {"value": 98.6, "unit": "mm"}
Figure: {"value": 138.09, "unit": "mm"}
